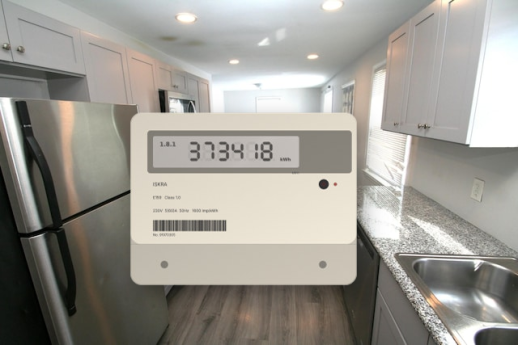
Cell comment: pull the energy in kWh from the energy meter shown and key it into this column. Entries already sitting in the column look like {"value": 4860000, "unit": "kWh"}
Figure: {"value": 373418, "unit": "kWh"}
